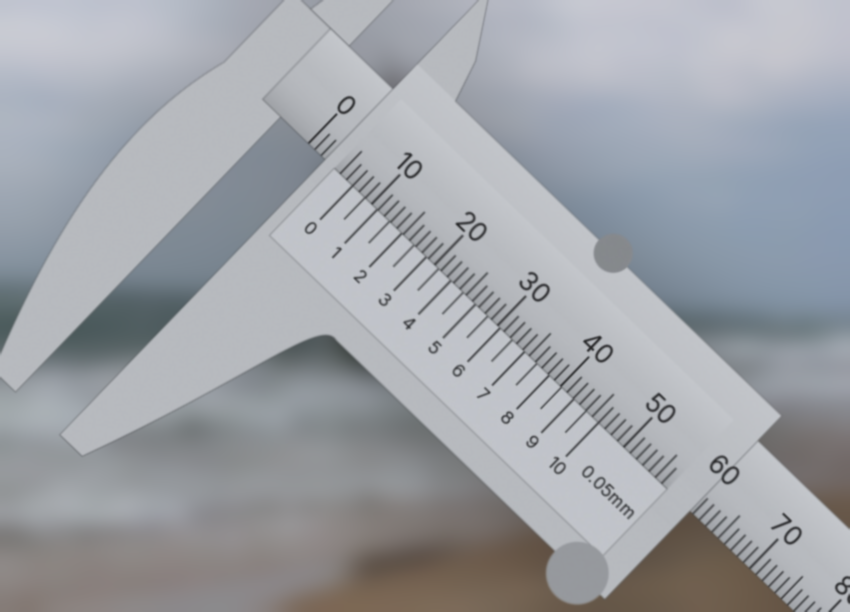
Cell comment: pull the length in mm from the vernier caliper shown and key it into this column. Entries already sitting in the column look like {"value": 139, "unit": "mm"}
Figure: {"value": 7.0, "unit": "mm"}
